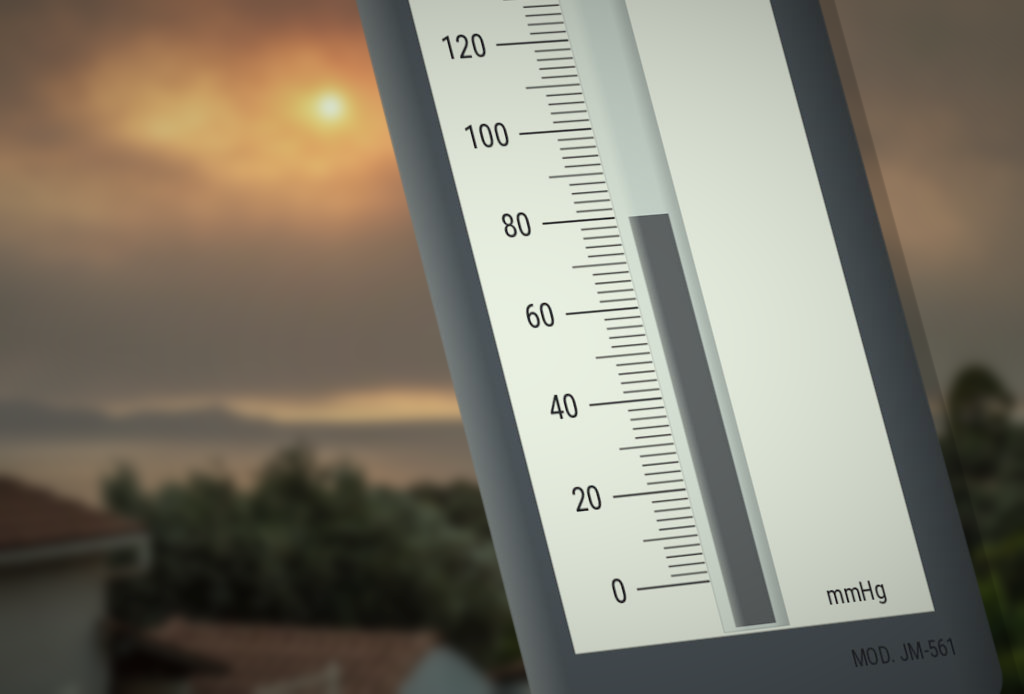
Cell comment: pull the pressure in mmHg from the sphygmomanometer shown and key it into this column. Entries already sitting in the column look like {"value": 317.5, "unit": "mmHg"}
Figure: {"value": 80, "unit": "mmHg"}
